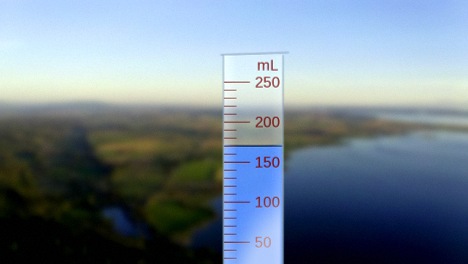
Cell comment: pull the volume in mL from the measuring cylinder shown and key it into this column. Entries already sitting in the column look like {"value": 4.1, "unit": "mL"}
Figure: {"value": 170, "unit": "mL"}
